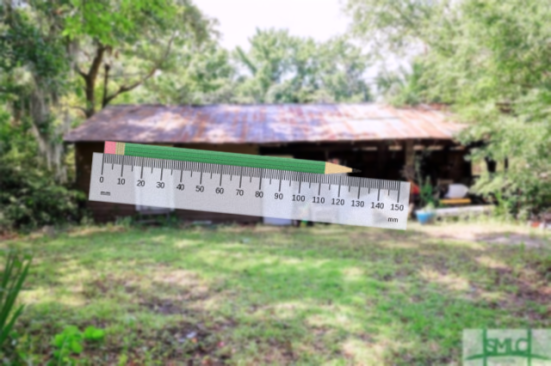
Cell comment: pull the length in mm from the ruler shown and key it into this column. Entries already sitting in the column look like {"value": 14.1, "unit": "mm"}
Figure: {"value": 130, "unit": "mm"}
